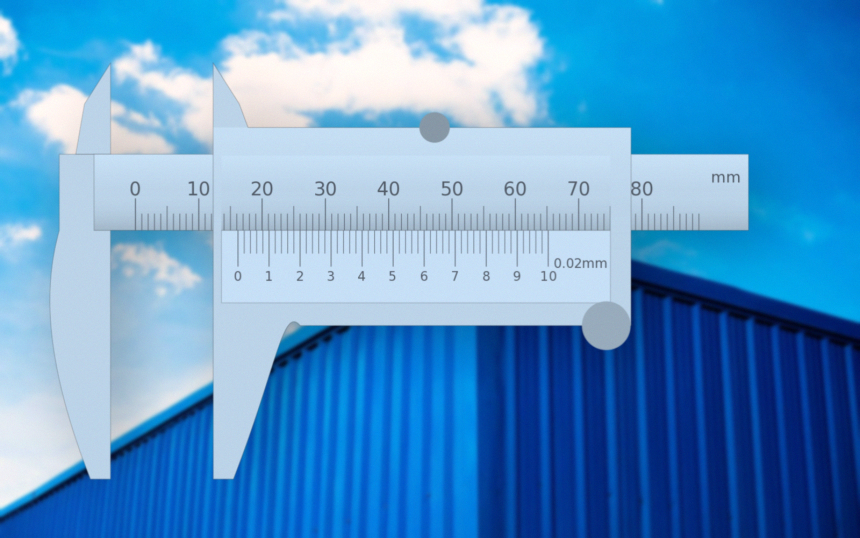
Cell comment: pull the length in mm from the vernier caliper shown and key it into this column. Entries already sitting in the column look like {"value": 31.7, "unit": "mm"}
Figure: {"value": 16.2, "unit": "mm"}
